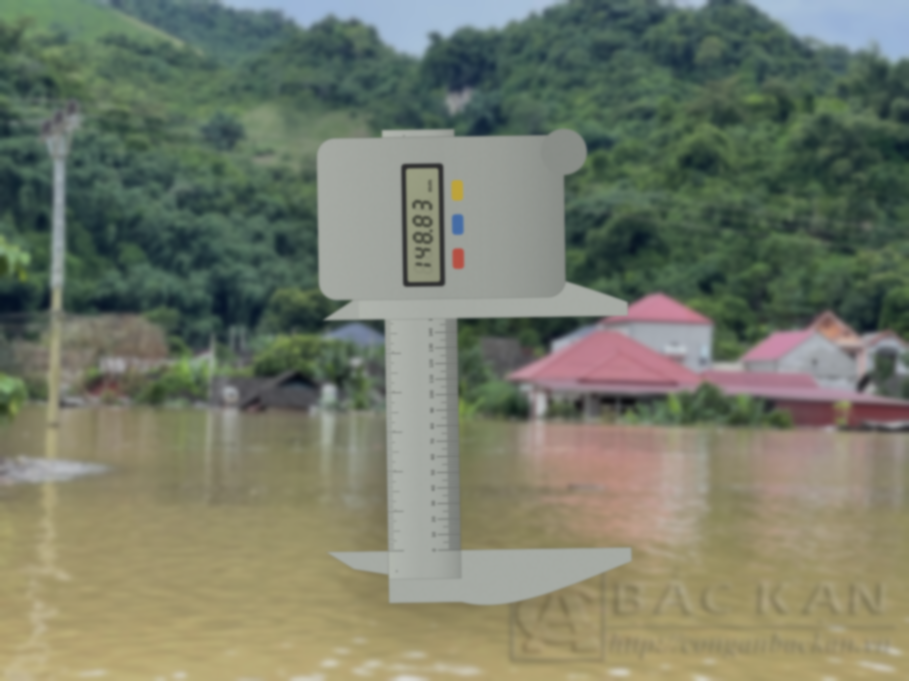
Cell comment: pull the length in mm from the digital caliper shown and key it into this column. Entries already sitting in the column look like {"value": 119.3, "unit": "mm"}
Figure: {"value": 148.83, "unit": "mm"}
